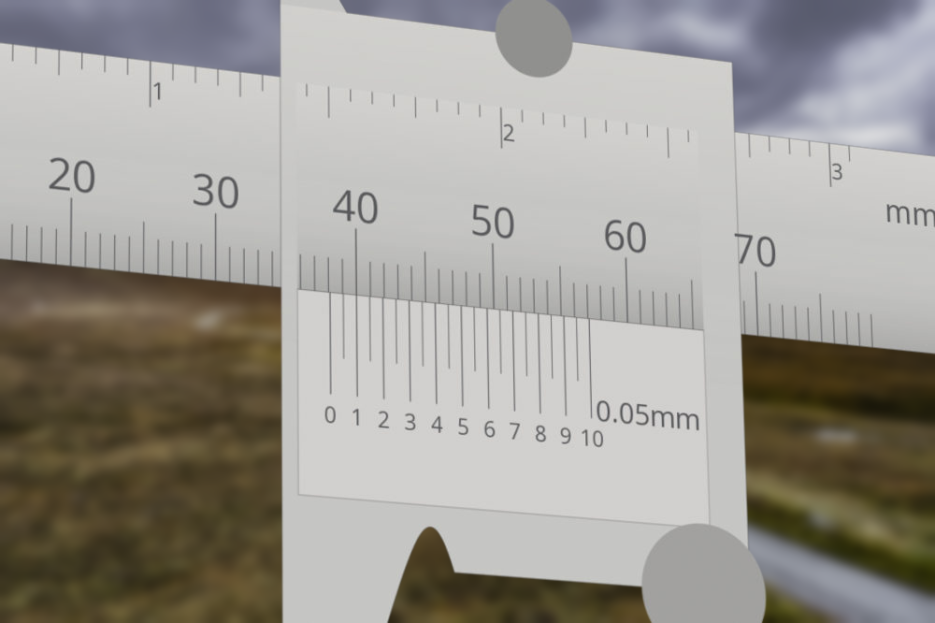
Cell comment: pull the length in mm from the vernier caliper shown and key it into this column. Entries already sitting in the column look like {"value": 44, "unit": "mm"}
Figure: {"value": 38.1, "unit": "mm"}
